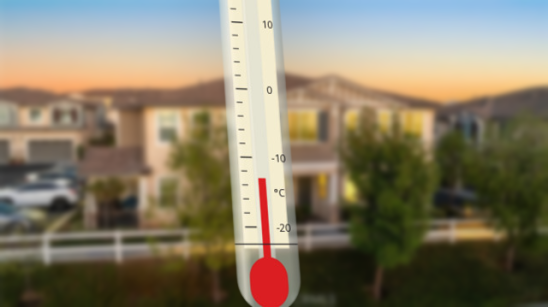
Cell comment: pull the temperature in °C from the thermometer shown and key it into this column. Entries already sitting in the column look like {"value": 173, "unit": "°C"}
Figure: {"value": -13, "unit": "°C"}
